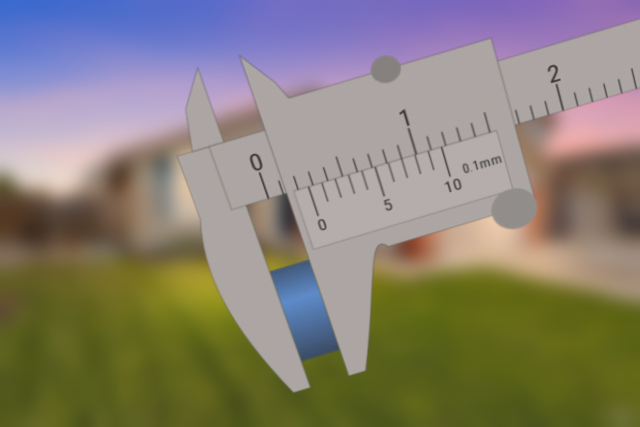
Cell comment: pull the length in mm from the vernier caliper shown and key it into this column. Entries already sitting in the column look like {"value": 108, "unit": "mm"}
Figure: {"value": 2.7, "unit": "mm"}
